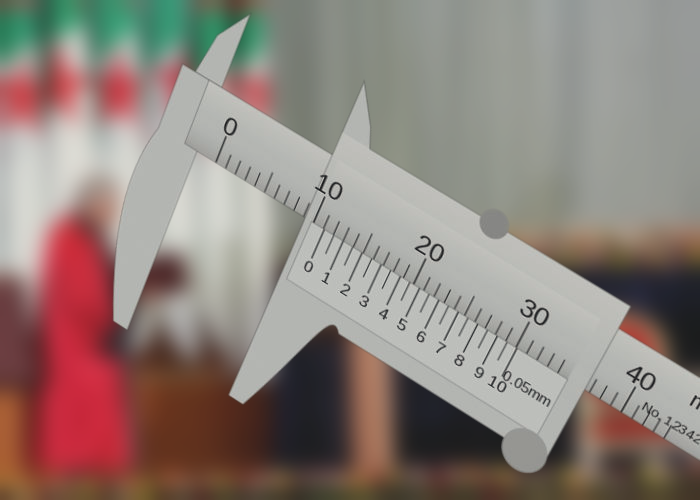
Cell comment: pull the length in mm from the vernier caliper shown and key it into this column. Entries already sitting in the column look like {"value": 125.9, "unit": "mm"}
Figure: {"value": 11.1, "unit": "mm"}
